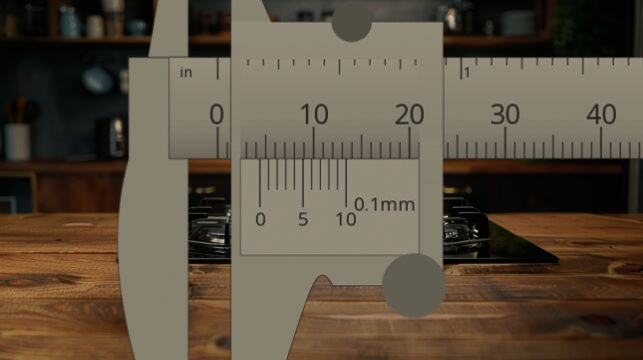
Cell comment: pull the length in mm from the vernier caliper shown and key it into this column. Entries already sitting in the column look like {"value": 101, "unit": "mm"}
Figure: {"value": 4.4, "unit": "mm"}
